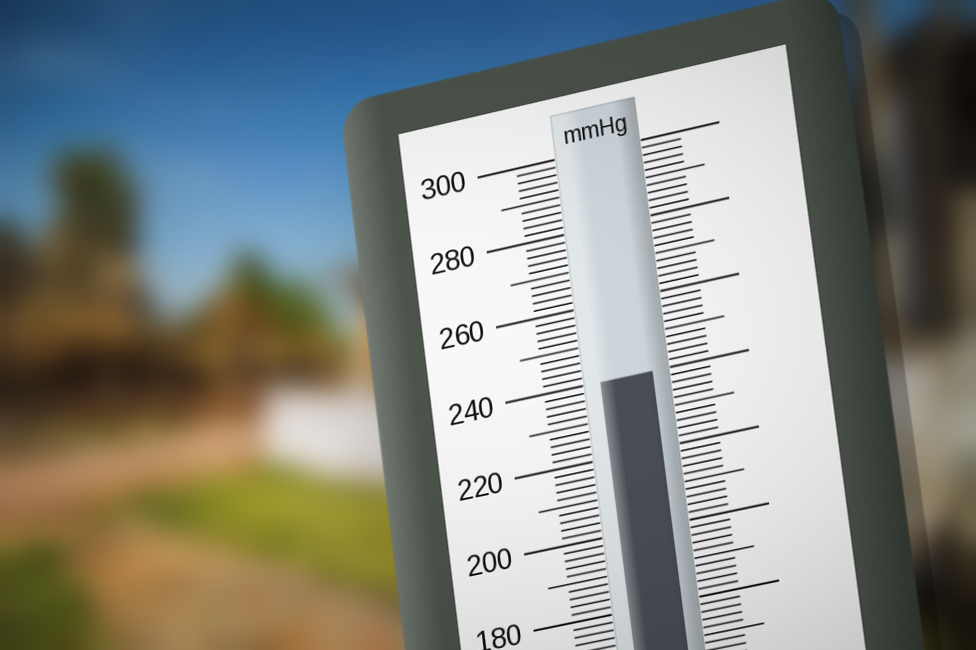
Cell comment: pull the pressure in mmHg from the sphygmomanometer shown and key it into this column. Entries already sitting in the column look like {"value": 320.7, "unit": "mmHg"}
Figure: {"value": 240, "unit": "mmHg"}
